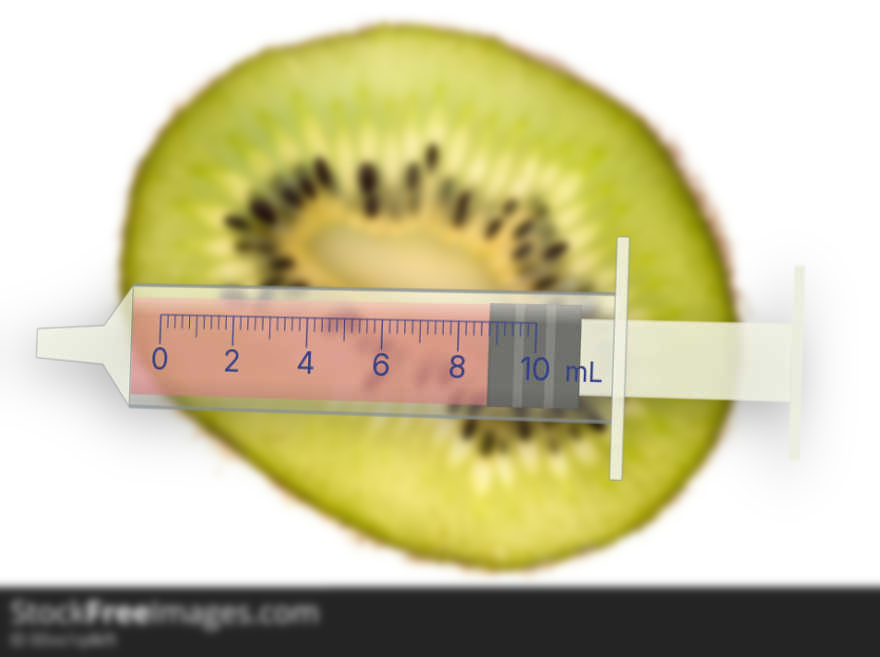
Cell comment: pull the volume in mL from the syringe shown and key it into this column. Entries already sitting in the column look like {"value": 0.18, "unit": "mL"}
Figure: {"value": 8.8, "unit": "mL"}
